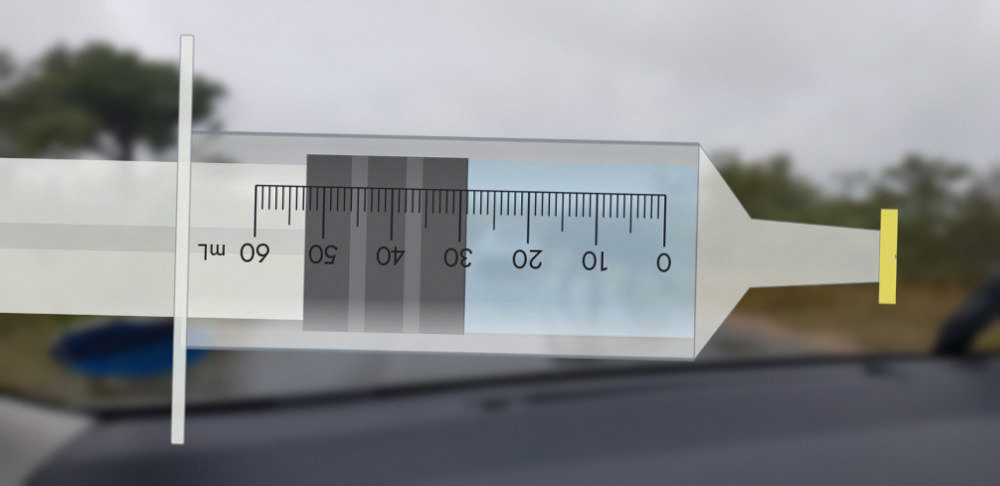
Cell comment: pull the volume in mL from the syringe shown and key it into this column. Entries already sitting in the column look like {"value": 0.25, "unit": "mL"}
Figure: {"value": 29, "unit": "mL"}
